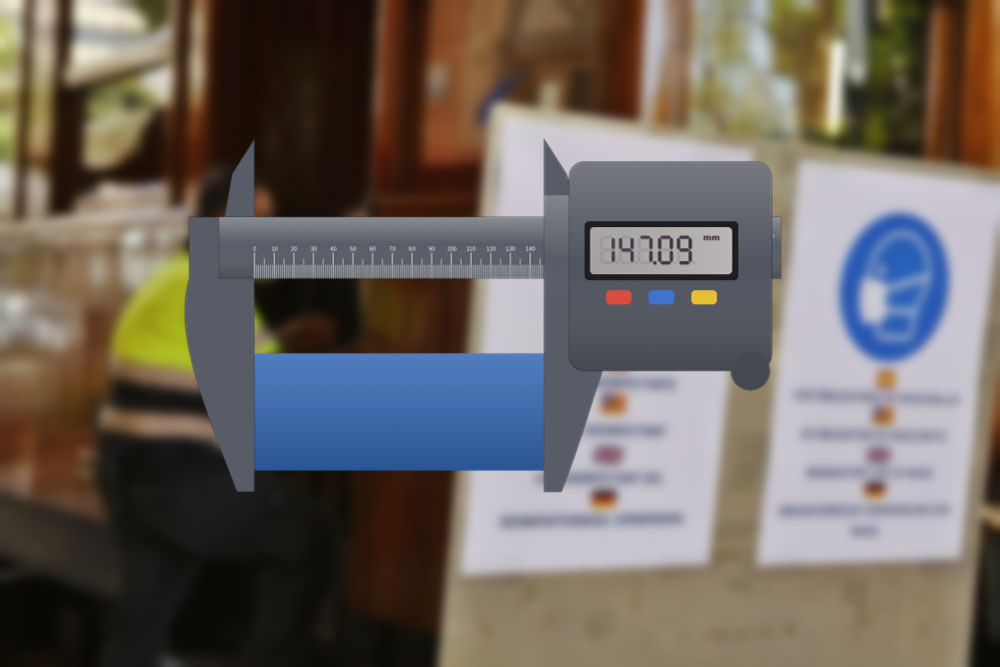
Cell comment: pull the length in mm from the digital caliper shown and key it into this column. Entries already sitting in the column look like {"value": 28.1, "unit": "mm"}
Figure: {"value": 147.09, "unit": "mm"}
